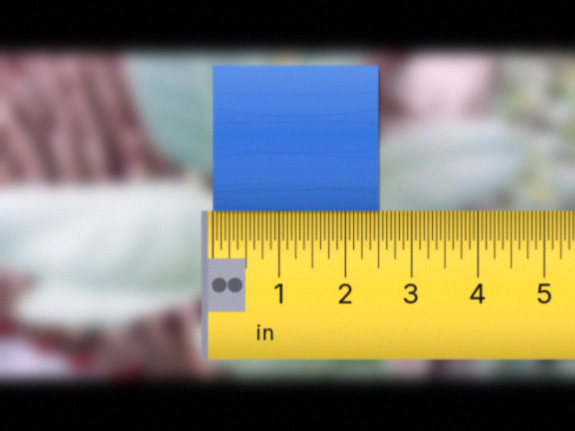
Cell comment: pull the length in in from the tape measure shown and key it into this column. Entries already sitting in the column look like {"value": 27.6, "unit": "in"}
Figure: {"value": 2.5, "unit": "in"}
